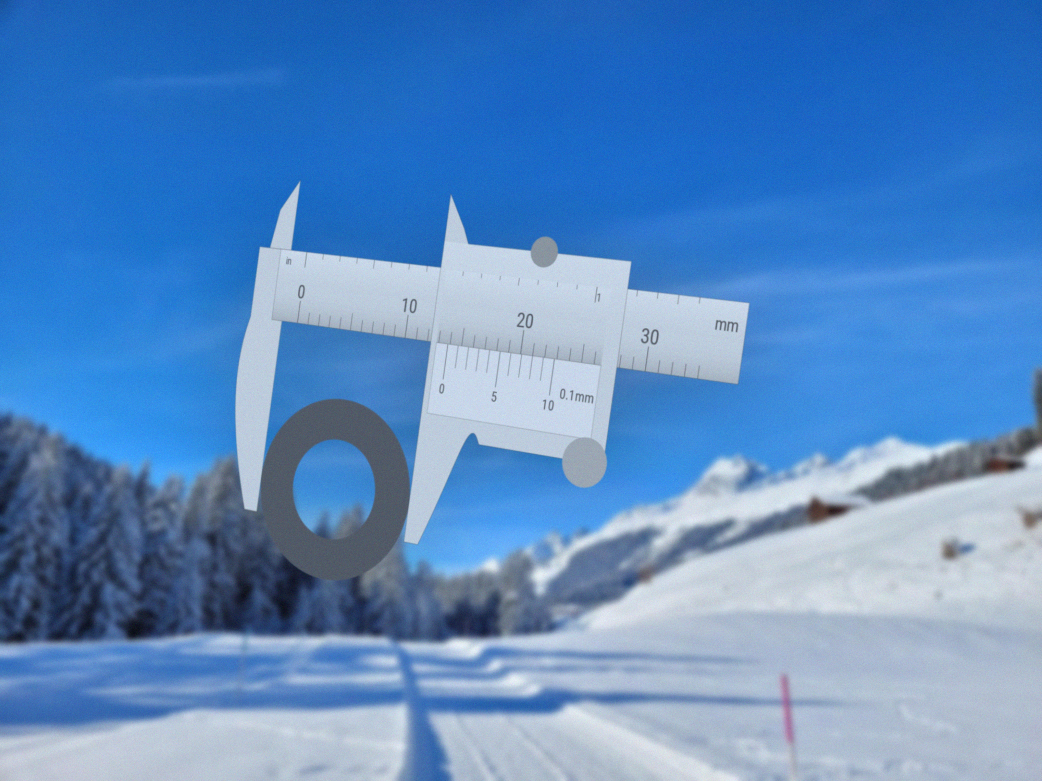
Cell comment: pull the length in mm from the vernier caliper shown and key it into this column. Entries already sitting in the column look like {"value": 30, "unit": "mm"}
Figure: {"value": 13.8, "unit": "mm"}
